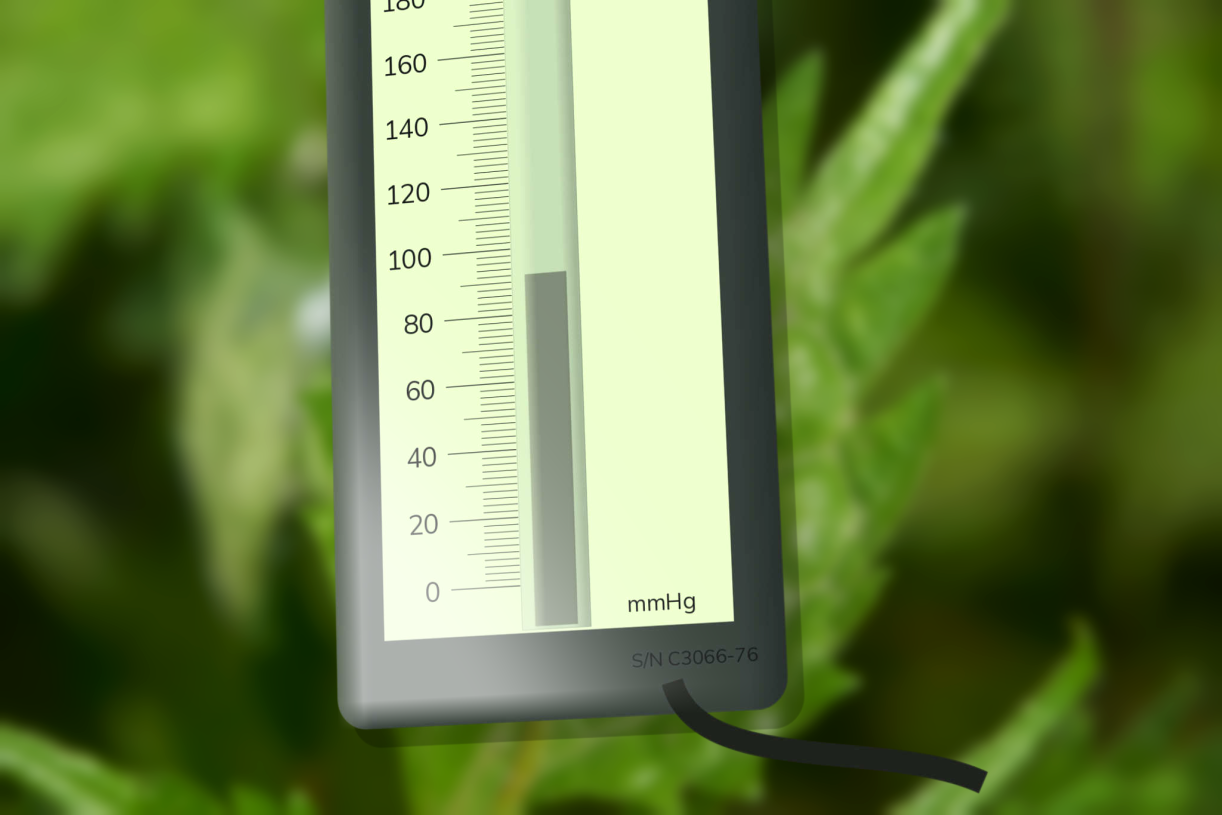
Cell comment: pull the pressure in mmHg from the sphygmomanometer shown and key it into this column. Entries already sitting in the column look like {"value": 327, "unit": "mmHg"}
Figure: {"value": 92, "unit": "mmHg"}
